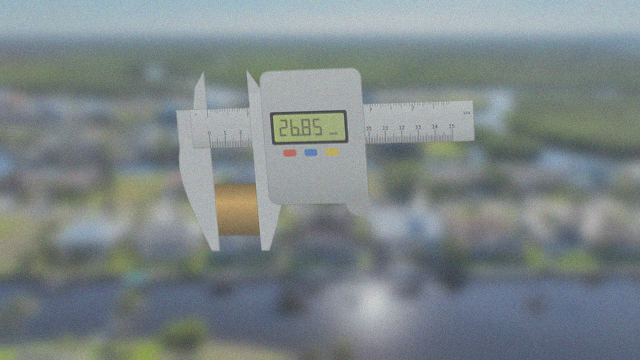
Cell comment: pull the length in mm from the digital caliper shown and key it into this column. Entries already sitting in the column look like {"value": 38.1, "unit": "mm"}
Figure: {"value": 26.85, "unit": "mm"}
